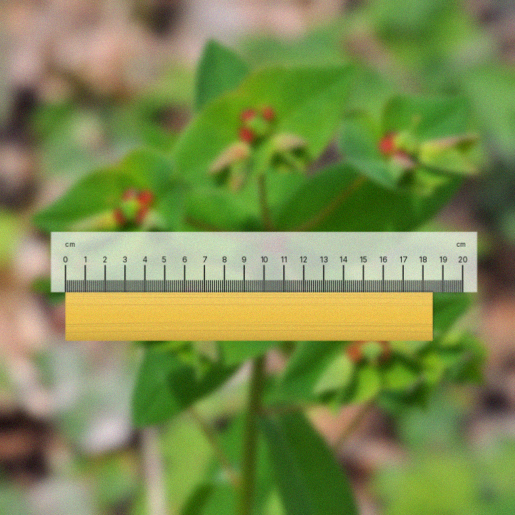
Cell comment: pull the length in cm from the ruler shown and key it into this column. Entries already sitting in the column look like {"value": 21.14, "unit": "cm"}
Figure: {"value": 18.5, "unit": "cm"}
